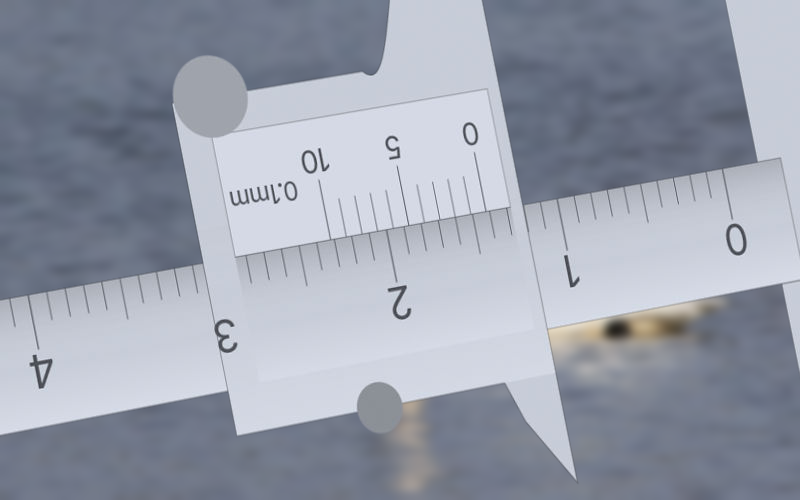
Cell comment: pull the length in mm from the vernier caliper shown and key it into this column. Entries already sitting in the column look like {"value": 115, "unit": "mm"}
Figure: {"value": 14.2, "unit": "mm"}
